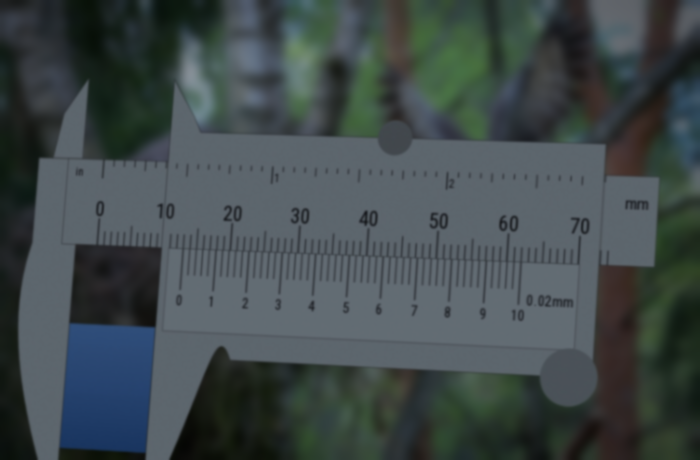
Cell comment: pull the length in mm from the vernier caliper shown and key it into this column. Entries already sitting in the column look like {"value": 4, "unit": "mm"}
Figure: {"value": 13.0, "unit": "mm"}
